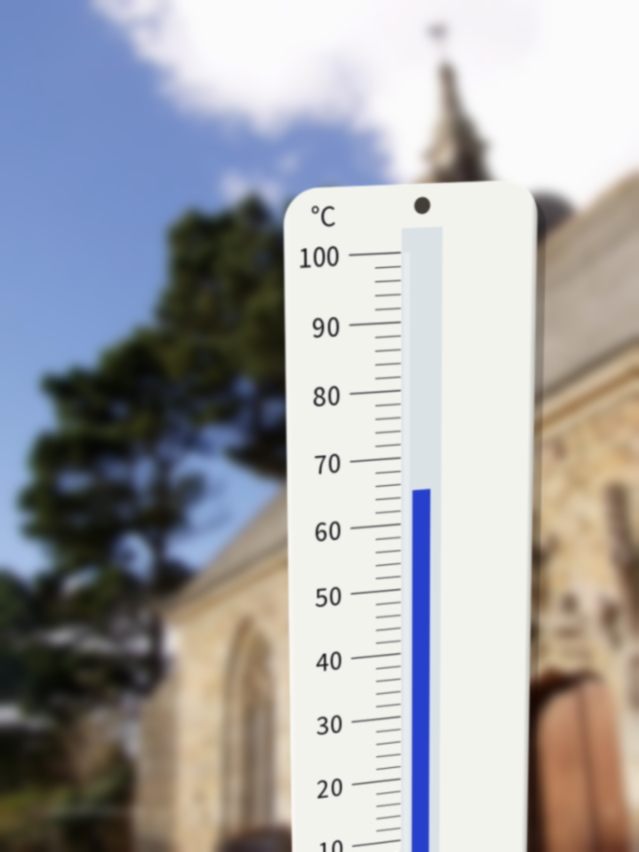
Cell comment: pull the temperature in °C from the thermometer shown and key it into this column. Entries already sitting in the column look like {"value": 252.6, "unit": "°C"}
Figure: {"value": 65, "unit": "°C"}
